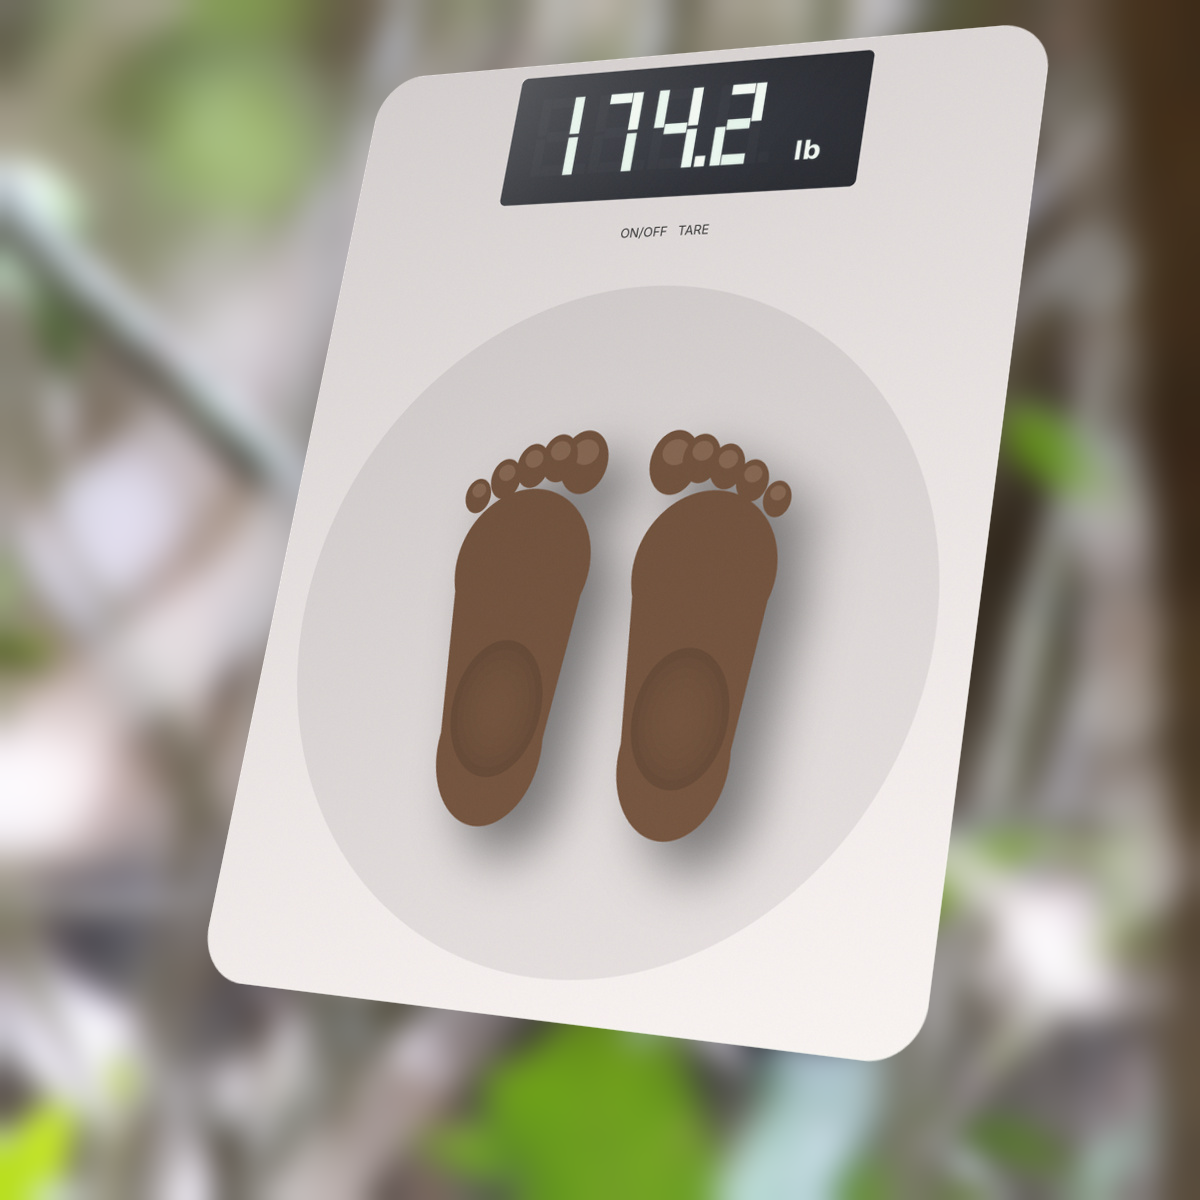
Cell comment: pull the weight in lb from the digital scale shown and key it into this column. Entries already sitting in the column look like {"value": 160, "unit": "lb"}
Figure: {"value": 174.2, "unit": "lb"}
